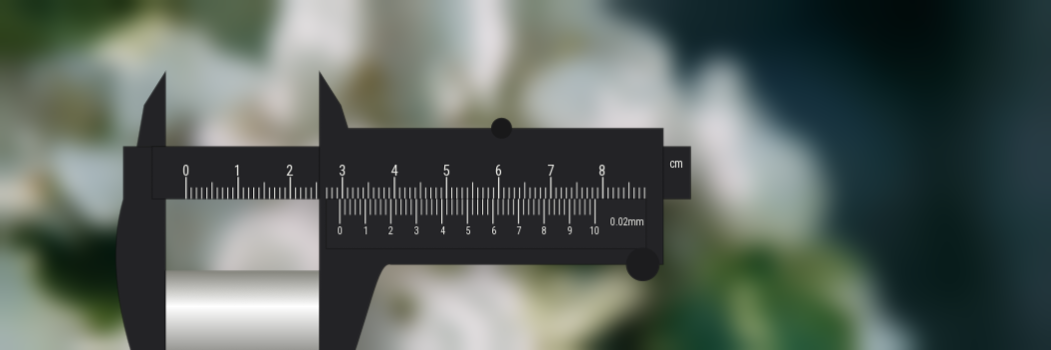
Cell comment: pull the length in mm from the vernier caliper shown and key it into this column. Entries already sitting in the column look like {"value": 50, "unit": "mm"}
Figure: {"value": 29.5, "unit": "mm"}
